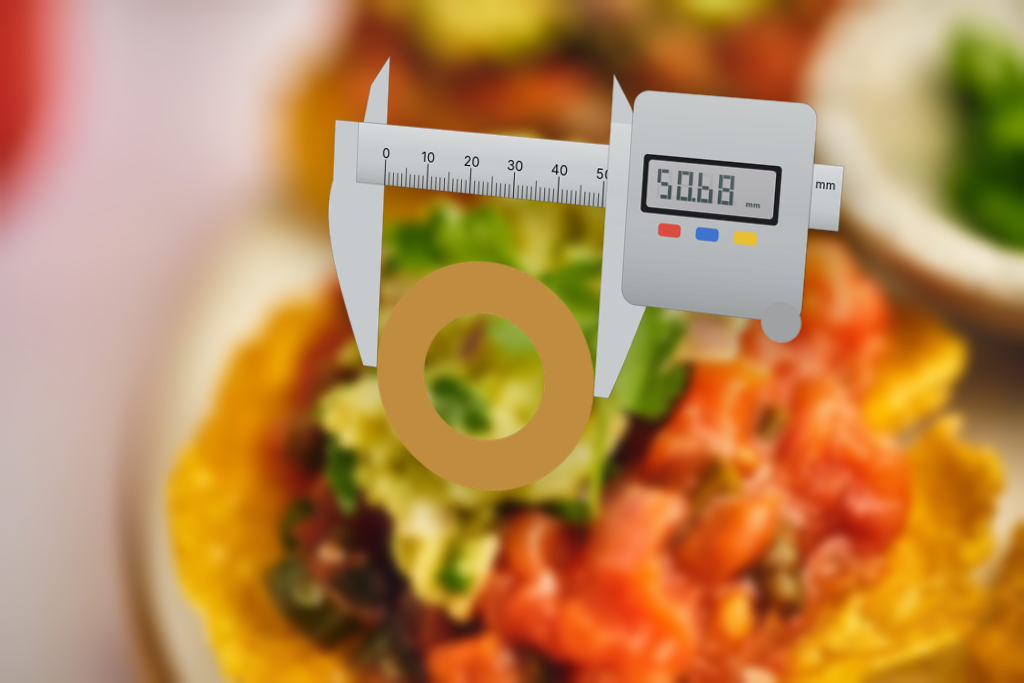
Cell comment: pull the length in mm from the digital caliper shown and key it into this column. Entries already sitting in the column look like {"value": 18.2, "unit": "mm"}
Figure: {"value": 50.68, "unit": "mm"}
